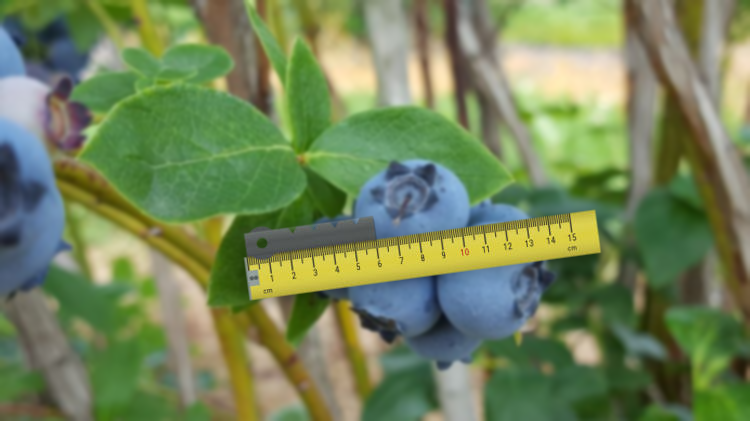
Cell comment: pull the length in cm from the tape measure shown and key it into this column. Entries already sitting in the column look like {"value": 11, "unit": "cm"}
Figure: {"value": 6, "unit": "cm"}
